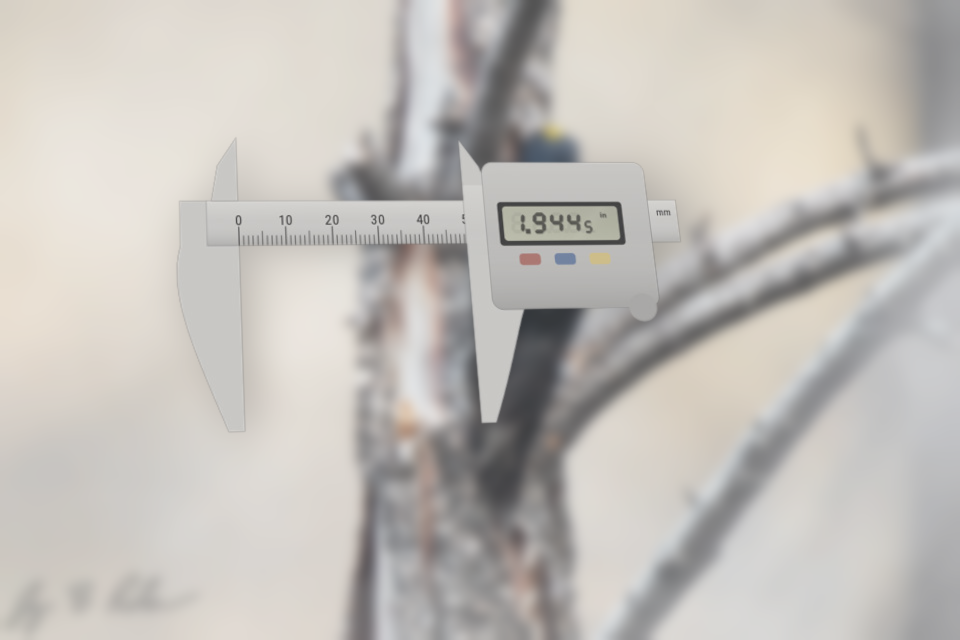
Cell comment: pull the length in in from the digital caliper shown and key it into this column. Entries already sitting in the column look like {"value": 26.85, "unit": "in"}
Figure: {"value": 1.9445, "unit": "in"}
